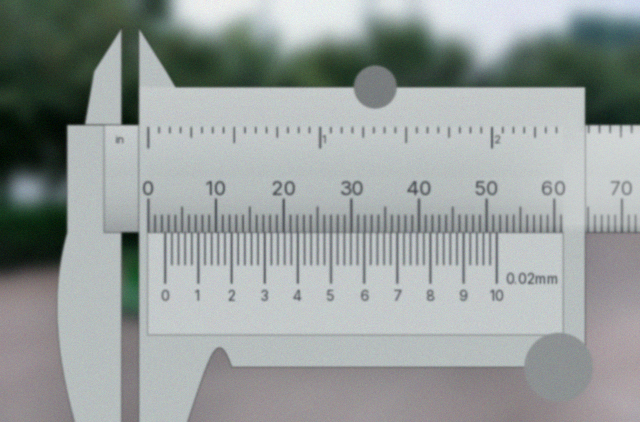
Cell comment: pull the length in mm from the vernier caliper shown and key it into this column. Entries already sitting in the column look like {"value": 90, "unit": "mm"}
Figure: {"value": 2.5, "unit": "mm"}
